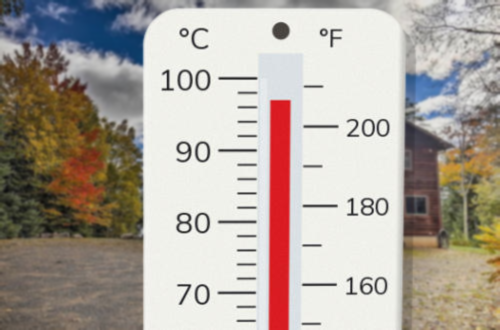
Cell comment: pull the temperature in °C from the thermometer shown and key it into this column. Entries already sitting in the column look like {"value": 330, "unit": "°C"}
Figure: {"value": 97, "unit": "°C"}
